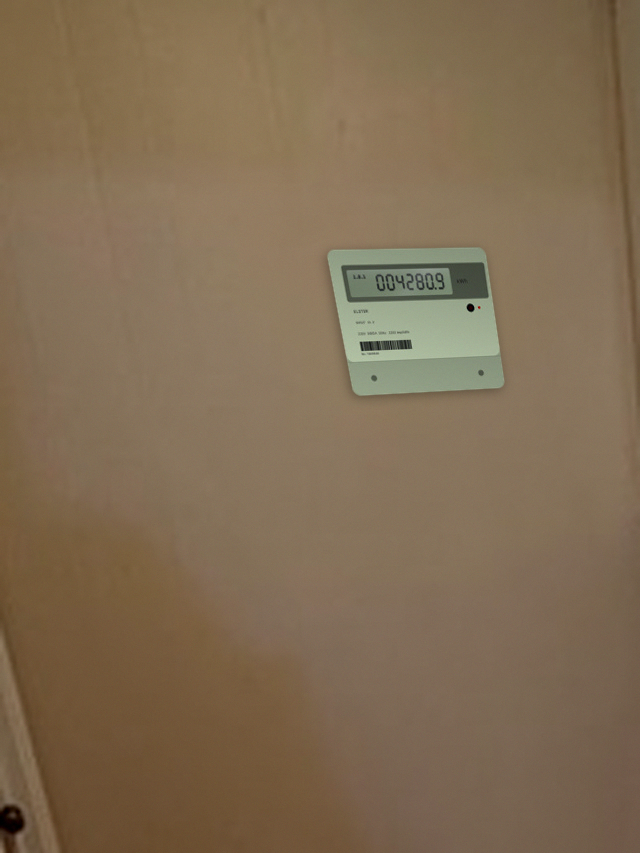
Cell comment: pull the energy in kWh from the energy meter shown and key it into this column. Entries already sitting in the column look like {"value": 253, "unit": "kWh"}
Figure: {"value": 4280.9, "unit": "kWh"}
